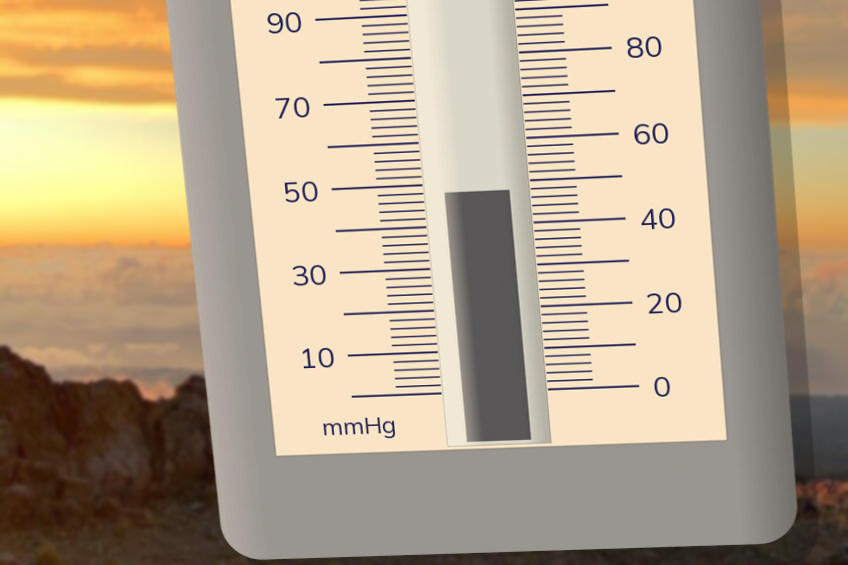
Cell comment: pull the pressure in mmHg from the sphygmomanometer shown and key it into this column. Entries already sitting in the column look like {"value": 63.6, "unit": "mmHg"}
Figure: {"value": 48, "unit": "mmHg"}
